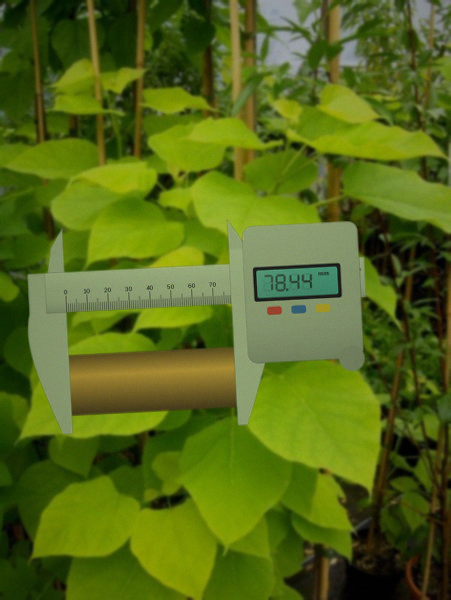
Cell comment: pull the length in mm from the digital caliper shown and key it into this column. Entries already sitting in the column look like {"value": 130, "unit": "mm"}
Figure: {"value": 78.44, "unit": "mm"}
